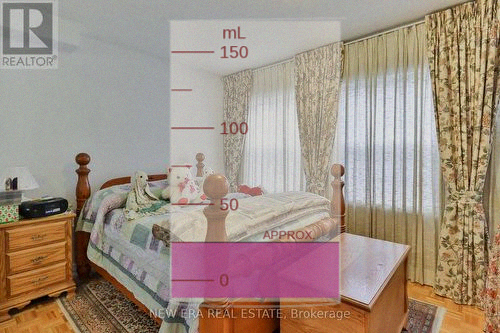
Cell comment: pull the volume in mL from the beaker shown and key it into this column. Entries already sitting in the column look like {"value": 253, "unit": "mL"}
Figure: {"value": 25, "unit": "mL"}
